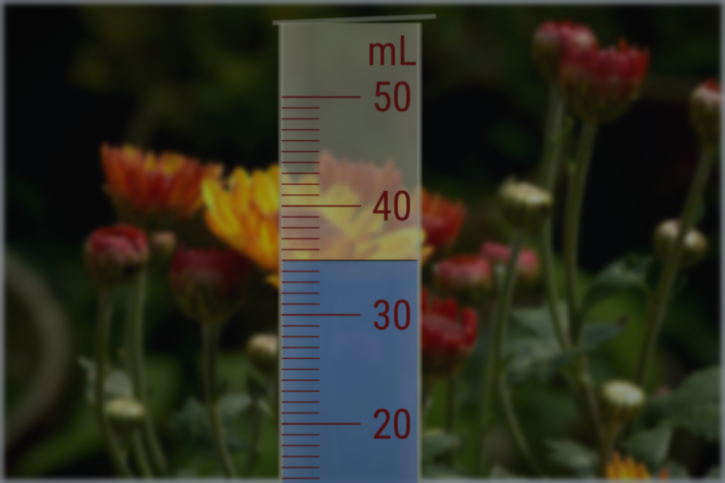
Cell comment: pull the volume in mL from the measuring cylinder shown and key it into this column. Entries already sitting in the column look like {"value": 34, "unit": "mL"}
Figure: {"value": 35, "unit": "mL"}
